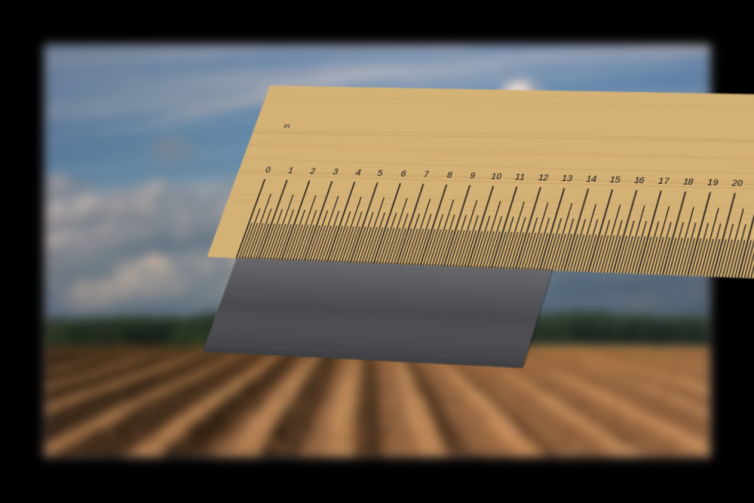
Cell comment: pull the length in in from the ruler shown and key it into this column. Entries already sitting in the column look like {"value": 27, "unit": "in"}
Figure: {"value": 13.5, "unit": "in"}
